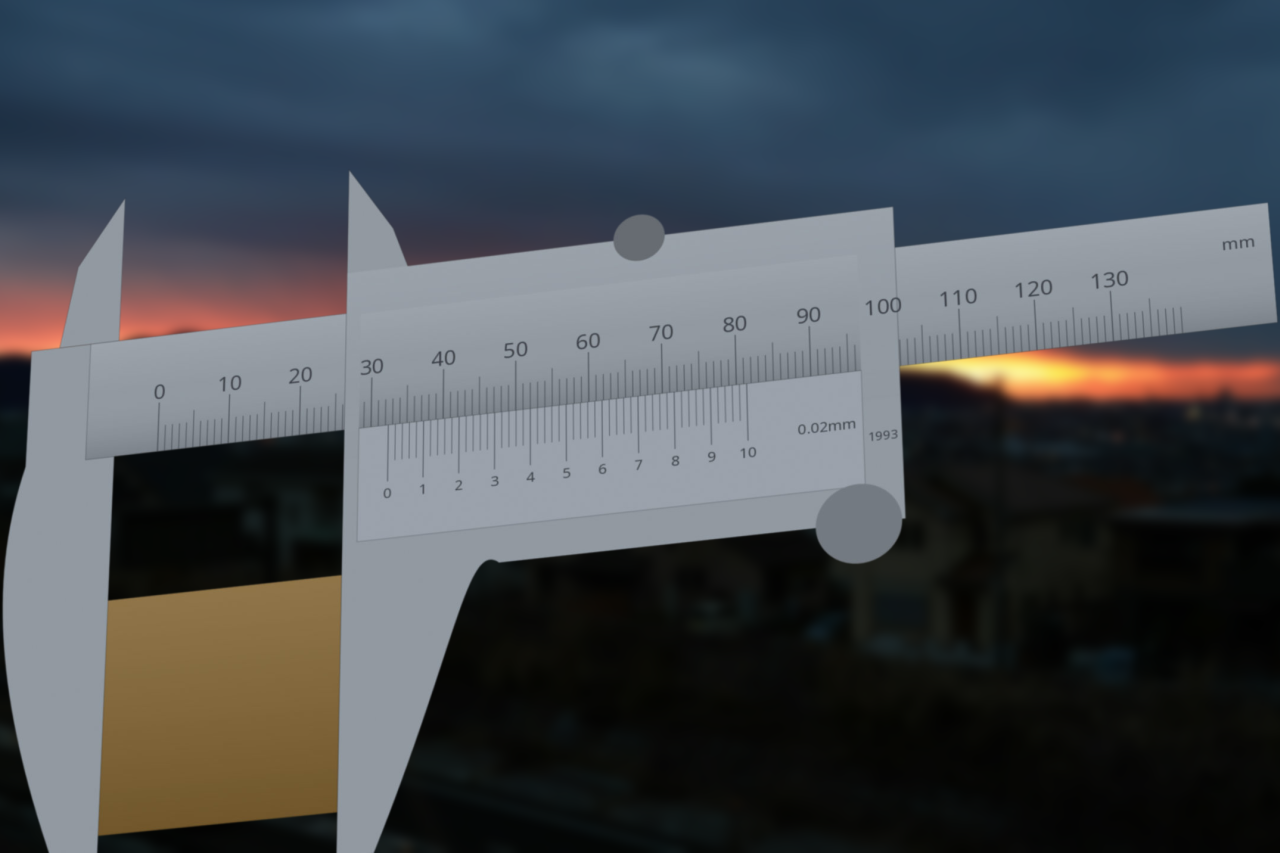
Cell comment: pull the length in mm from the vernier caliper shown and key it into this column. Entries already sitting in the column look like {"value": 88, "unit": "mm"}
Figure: {"value": 32.4, "unit": "mm"}
